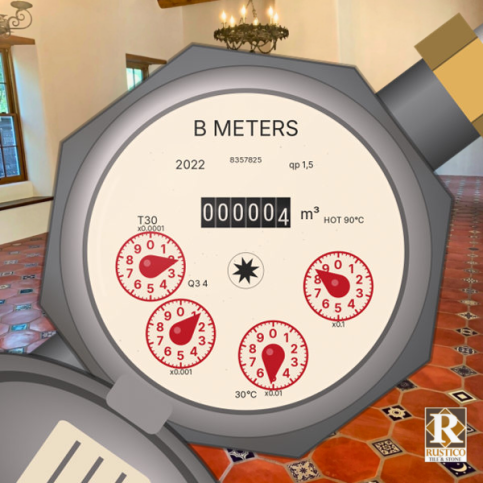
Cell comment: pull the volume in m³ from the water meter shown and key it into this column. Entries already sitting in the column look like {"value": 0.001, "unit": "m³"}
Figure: {"value": 3.8512, "unit": "m³"}
